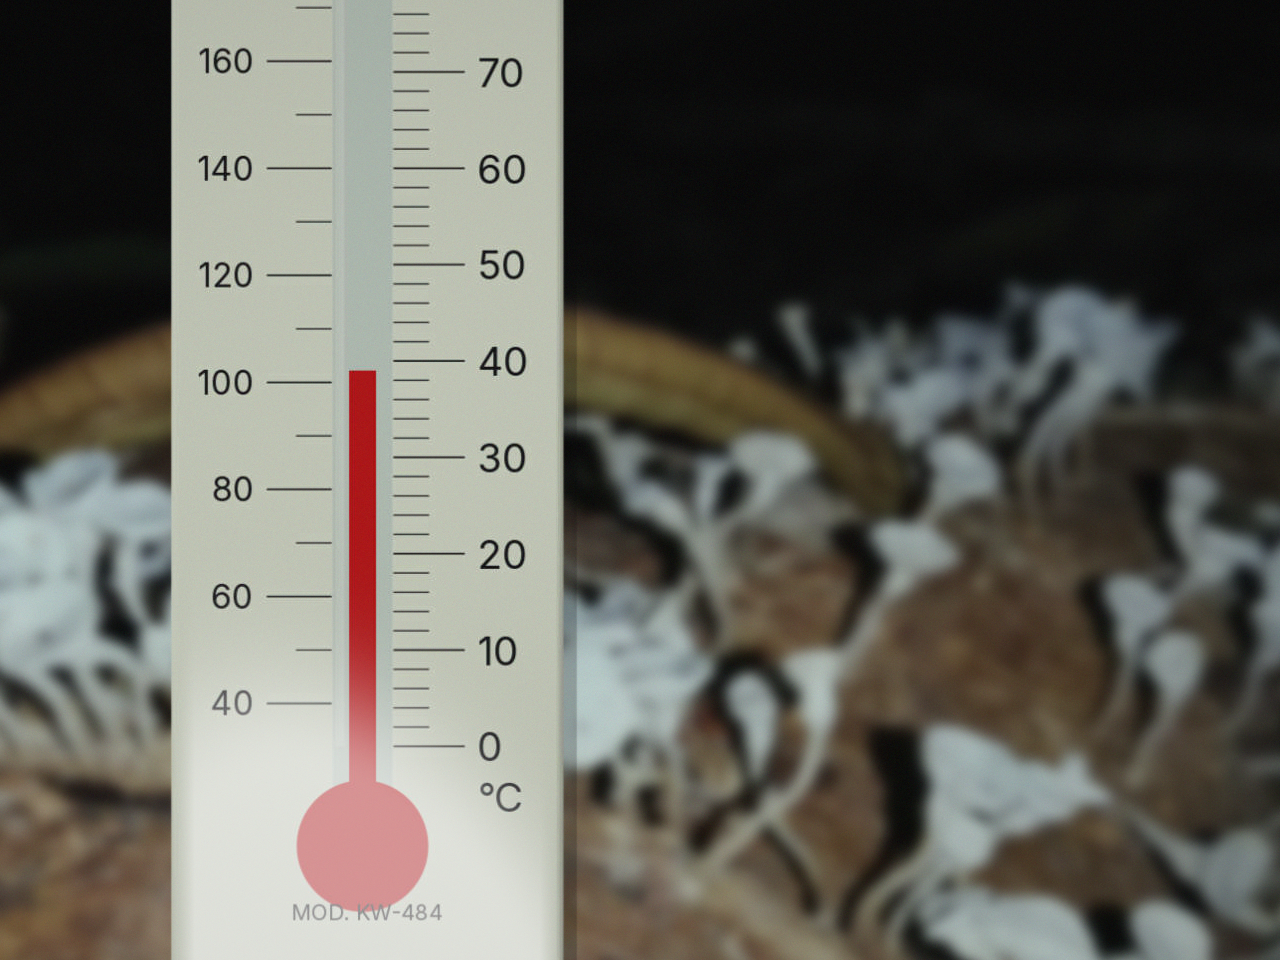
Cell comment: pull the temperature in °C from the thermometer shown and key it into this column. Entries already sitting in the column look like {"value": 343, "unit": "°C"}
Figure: {"value": 39, "unit": "°C"}
